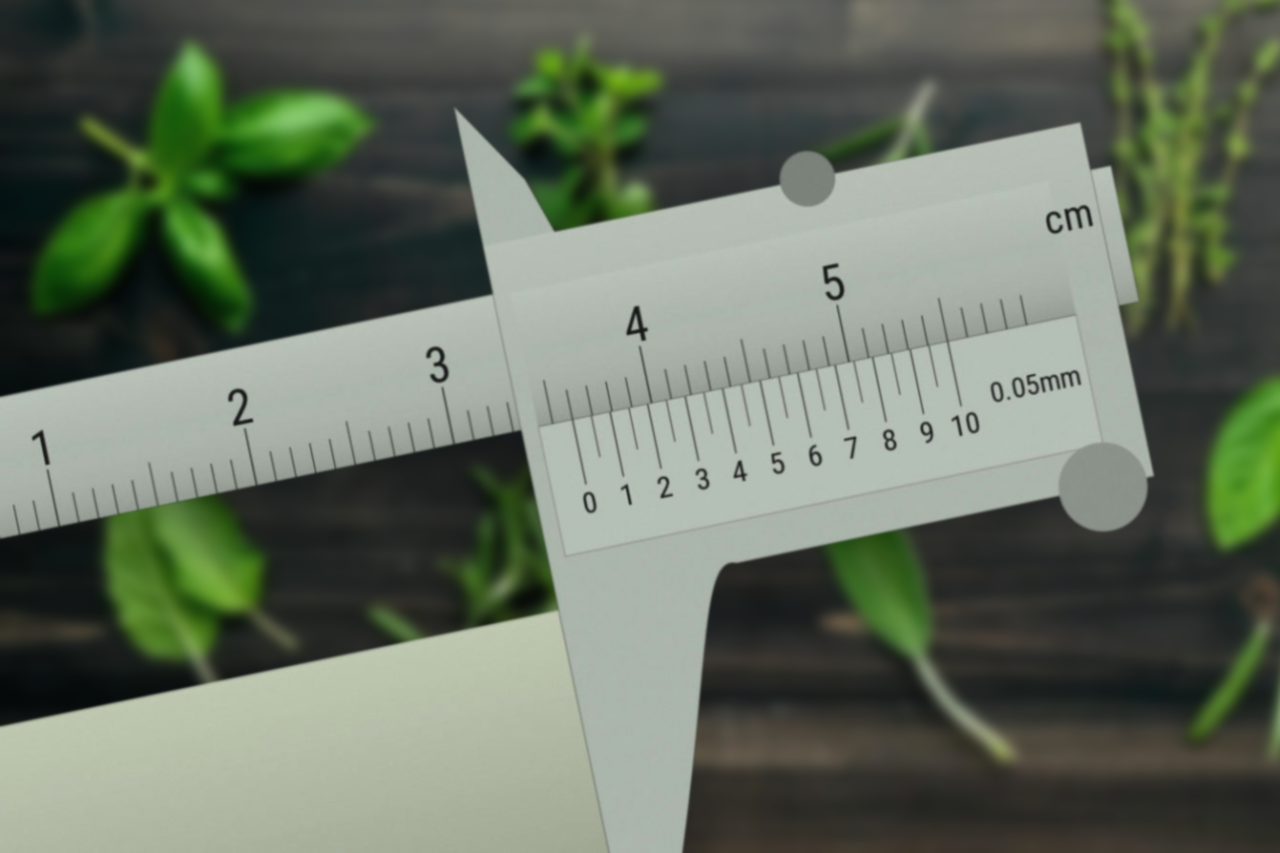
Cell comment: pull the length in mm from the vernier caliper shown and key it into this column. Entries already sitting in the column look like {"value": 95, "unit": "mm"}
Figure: {"value": 36.0, "unit": "mm"}
